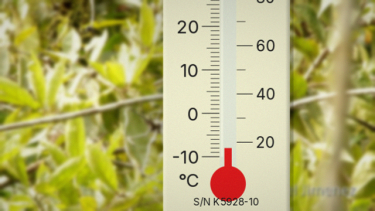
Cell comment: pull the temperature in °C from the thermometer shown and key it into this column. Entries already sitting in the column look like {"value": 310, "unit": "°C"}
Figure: {"value": -8, "unit": "°C"}
